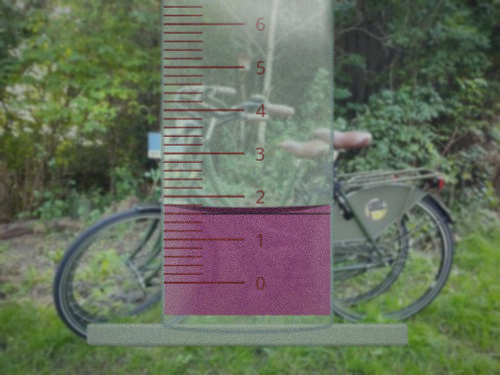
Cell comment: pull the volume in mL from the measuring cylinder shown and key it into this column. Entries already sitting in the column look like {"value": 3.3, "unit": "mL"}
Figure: {"value": 1.6, "unit": "mL"}
